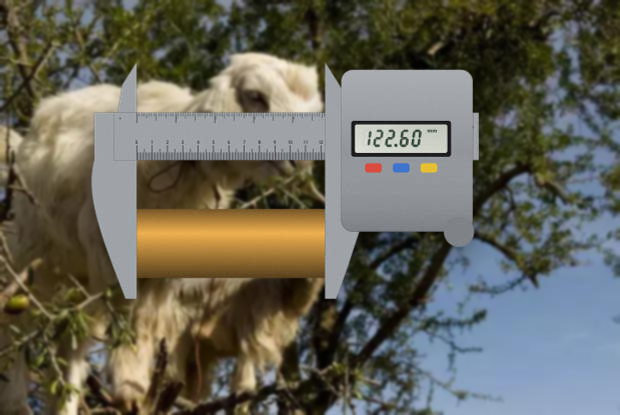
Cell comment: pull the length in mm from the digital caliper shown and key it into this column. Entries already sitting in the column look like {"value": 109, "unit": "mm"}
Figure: {"value": 122.60, "unit": "mm"}
